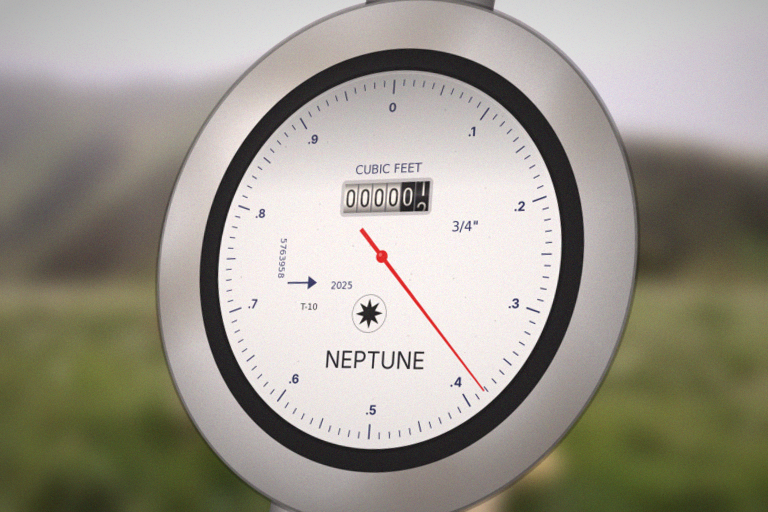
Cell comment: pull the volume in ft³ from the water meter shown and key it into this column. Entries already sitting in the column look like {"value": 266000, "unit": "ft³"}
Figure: {"value": 1.38, "unit": "ft³"}
